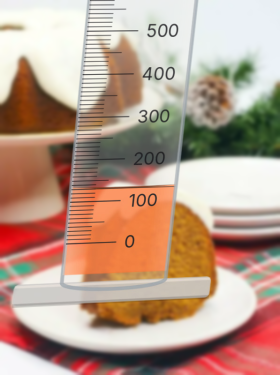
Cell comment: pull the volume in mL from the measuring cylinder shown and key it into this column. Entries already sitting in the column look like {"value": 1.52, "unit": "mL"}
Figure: {"value": 130, "unit": "mL"}
